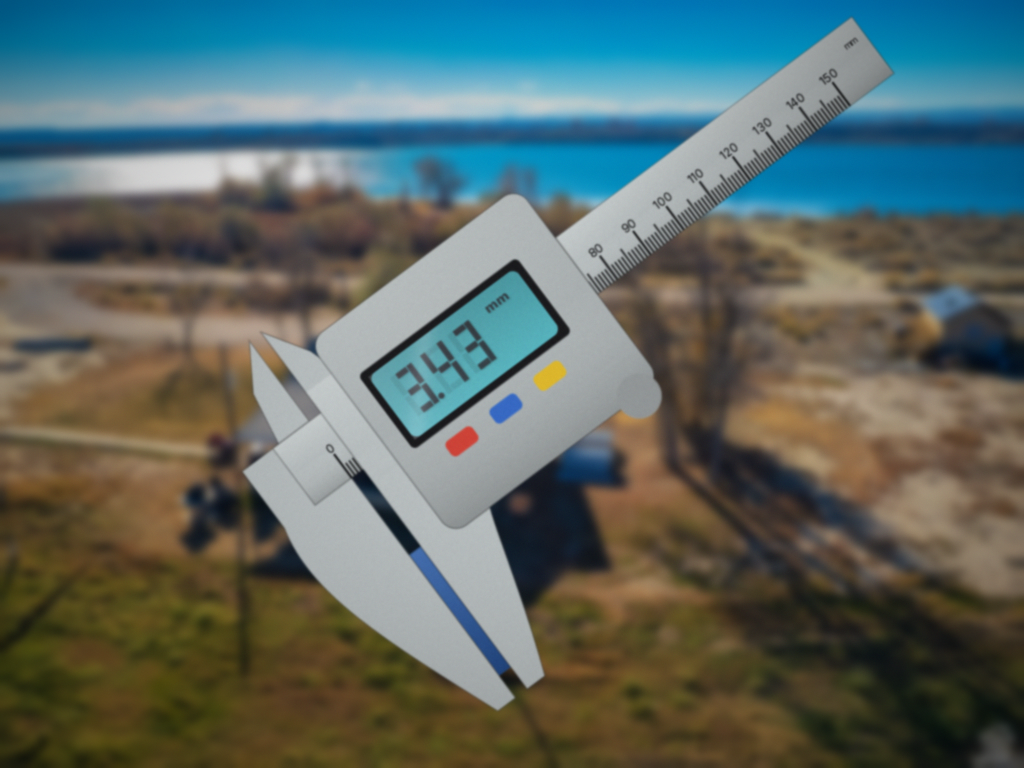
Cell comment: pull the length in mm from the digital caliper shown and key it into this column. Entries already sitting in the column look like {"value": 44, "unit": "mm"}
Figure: {"value": 3.43, "unit": "mm"}
